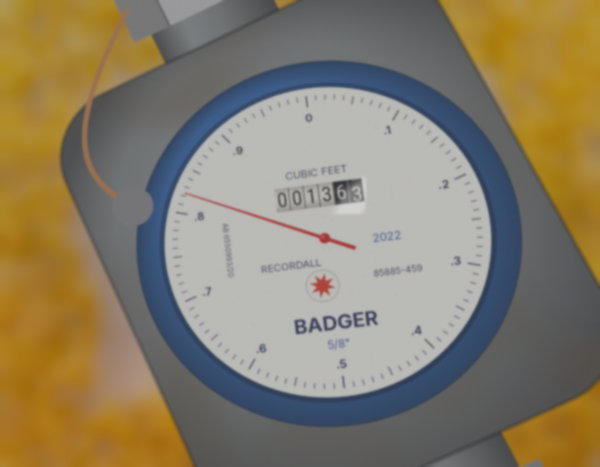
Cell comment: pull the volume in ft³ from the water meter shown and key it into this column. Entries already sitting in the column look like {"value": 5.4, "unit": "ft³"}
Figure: {"value": 1362.82, "unit": "ft³"}
